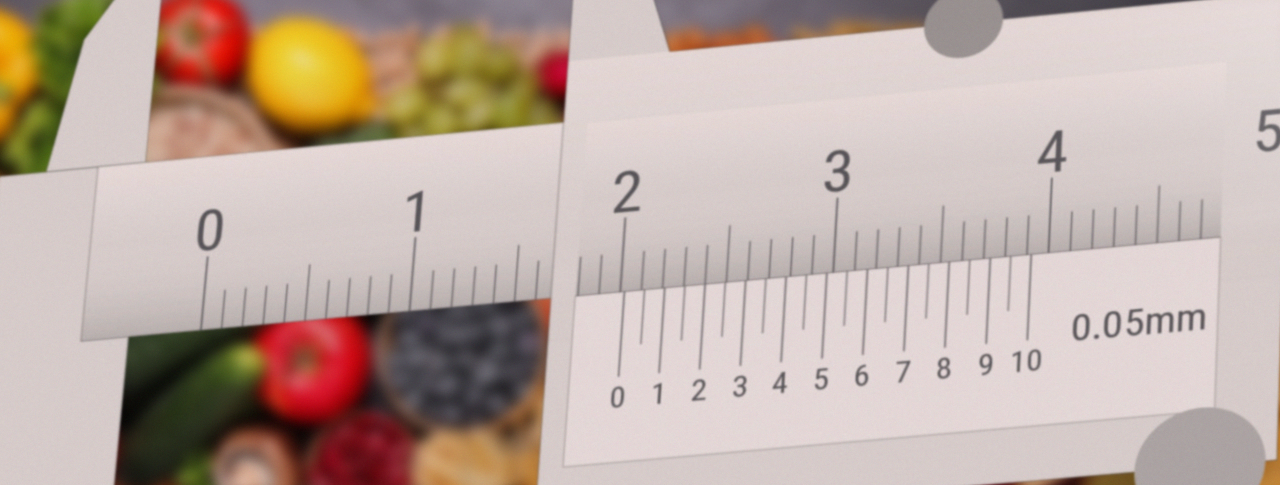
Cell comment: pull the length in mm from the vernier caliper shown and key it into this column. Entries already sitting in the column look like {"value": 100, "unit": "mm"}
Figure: {"value": 20.2, "unit": "mm"}
